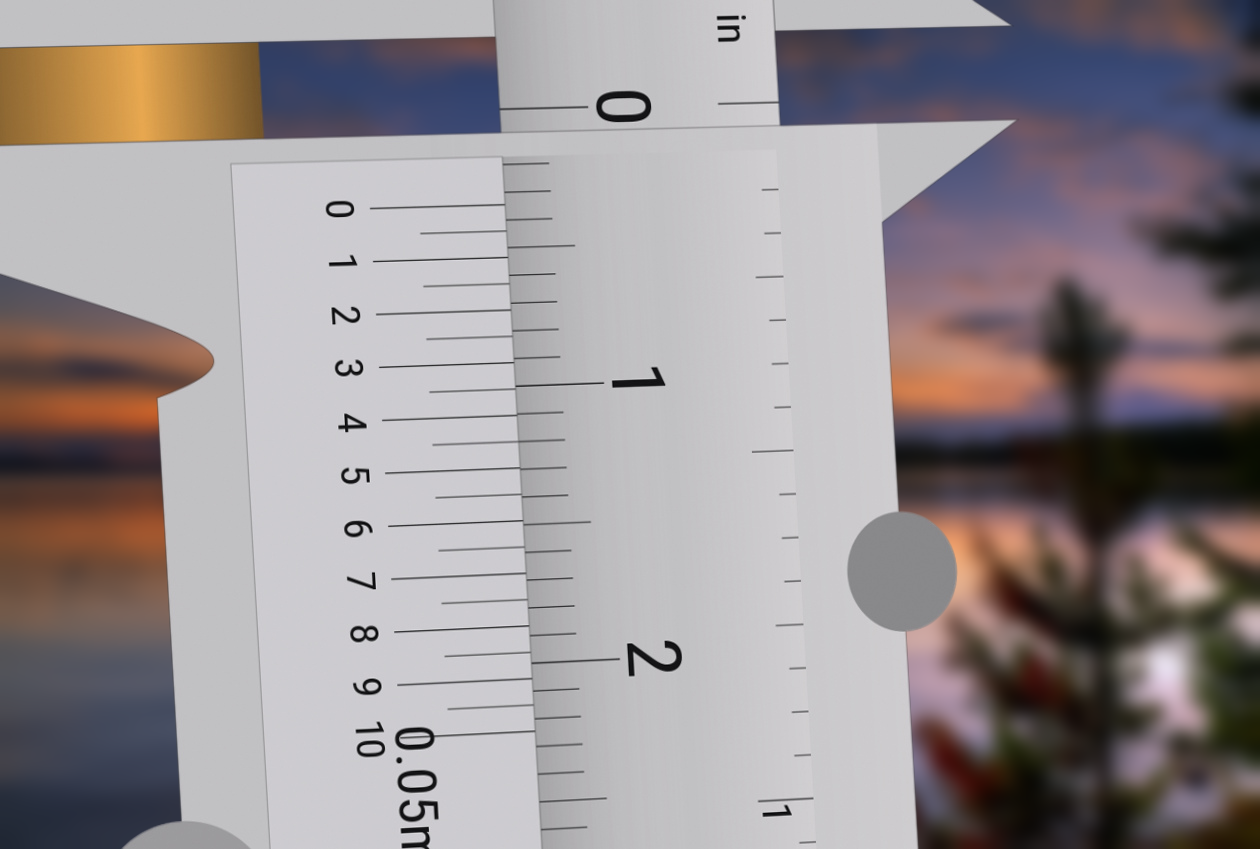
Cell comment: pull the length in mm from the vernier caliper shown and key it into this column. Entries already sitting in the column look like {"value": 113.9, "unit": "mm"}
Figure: {"value": 3.45, "unit": "mm"}
